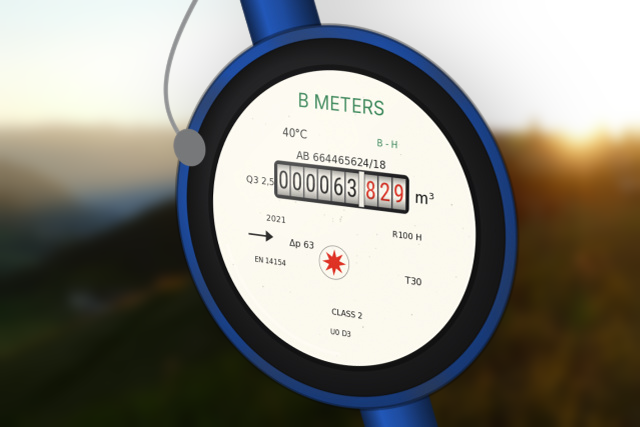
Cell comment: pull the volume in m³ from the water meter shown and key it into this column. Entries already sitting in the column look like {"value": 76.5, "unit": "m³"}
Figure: {"value": 63.829, "unit": "m³"}
